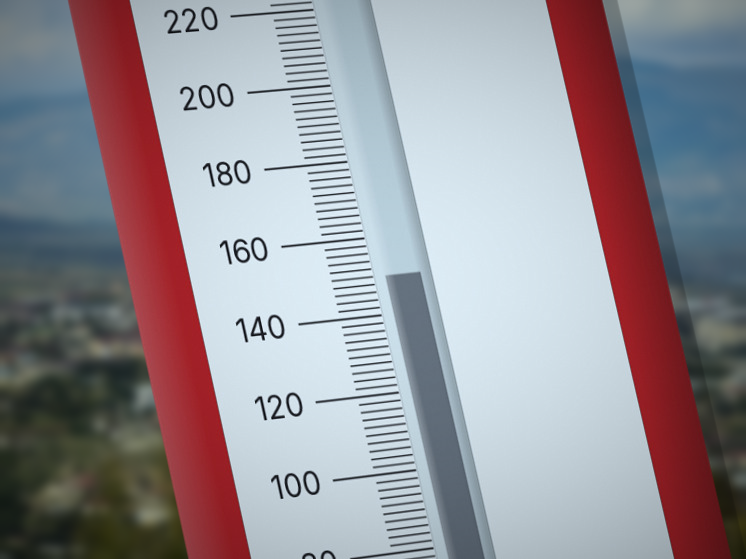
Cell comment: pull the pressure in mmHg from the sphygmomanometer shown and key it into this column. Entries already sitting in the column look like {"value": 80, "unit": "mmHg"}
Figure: {"value": 150, "unit": "mmHg"}
